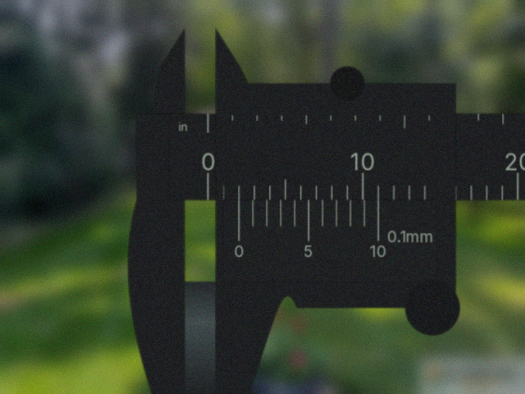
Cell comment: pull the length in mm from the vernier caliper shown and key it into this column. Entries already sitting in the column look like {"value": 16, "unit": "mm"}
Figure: {"value": 2.0, "unit": "mm"}
